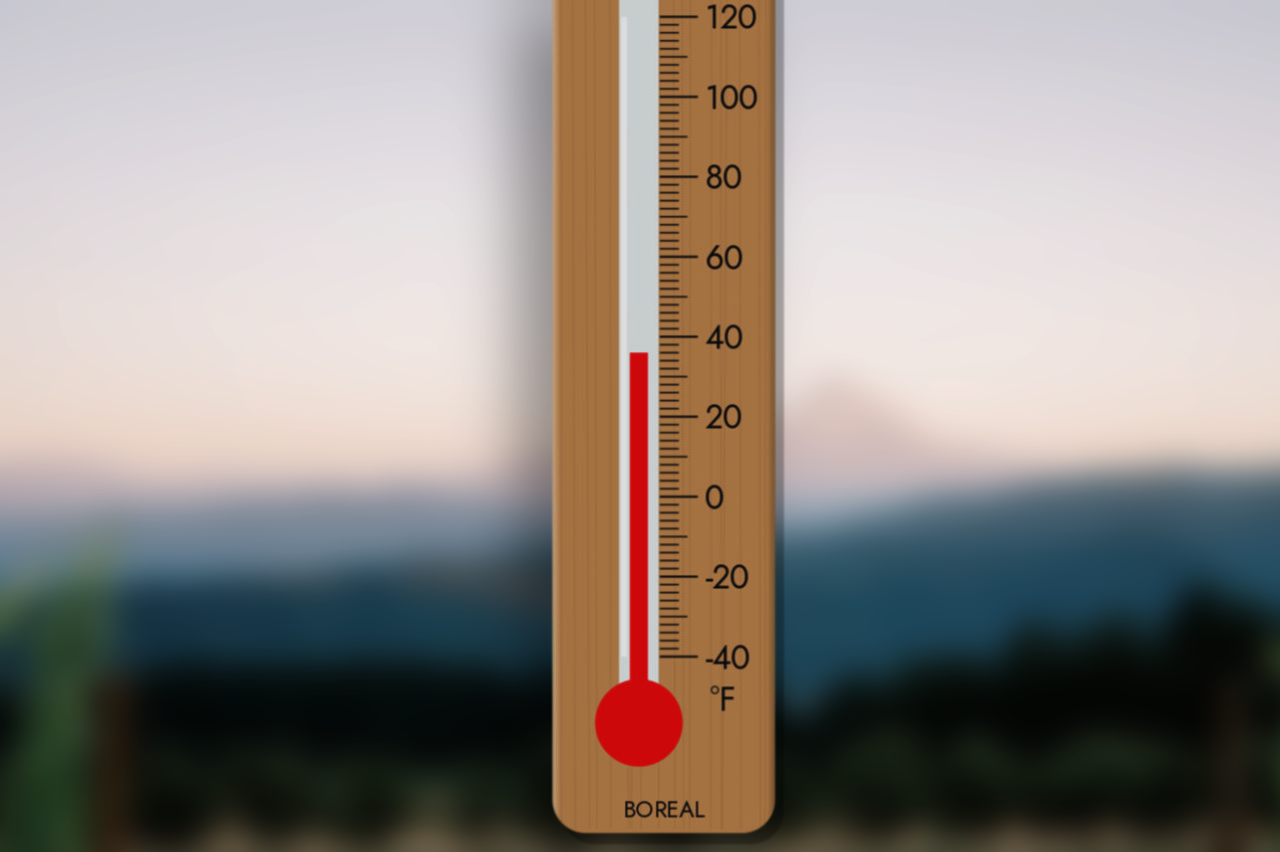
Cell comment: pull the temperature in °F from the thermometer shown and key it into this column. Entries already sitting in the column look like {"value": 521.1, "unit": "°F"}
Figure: {"value": 36, "unit": "°F"}
